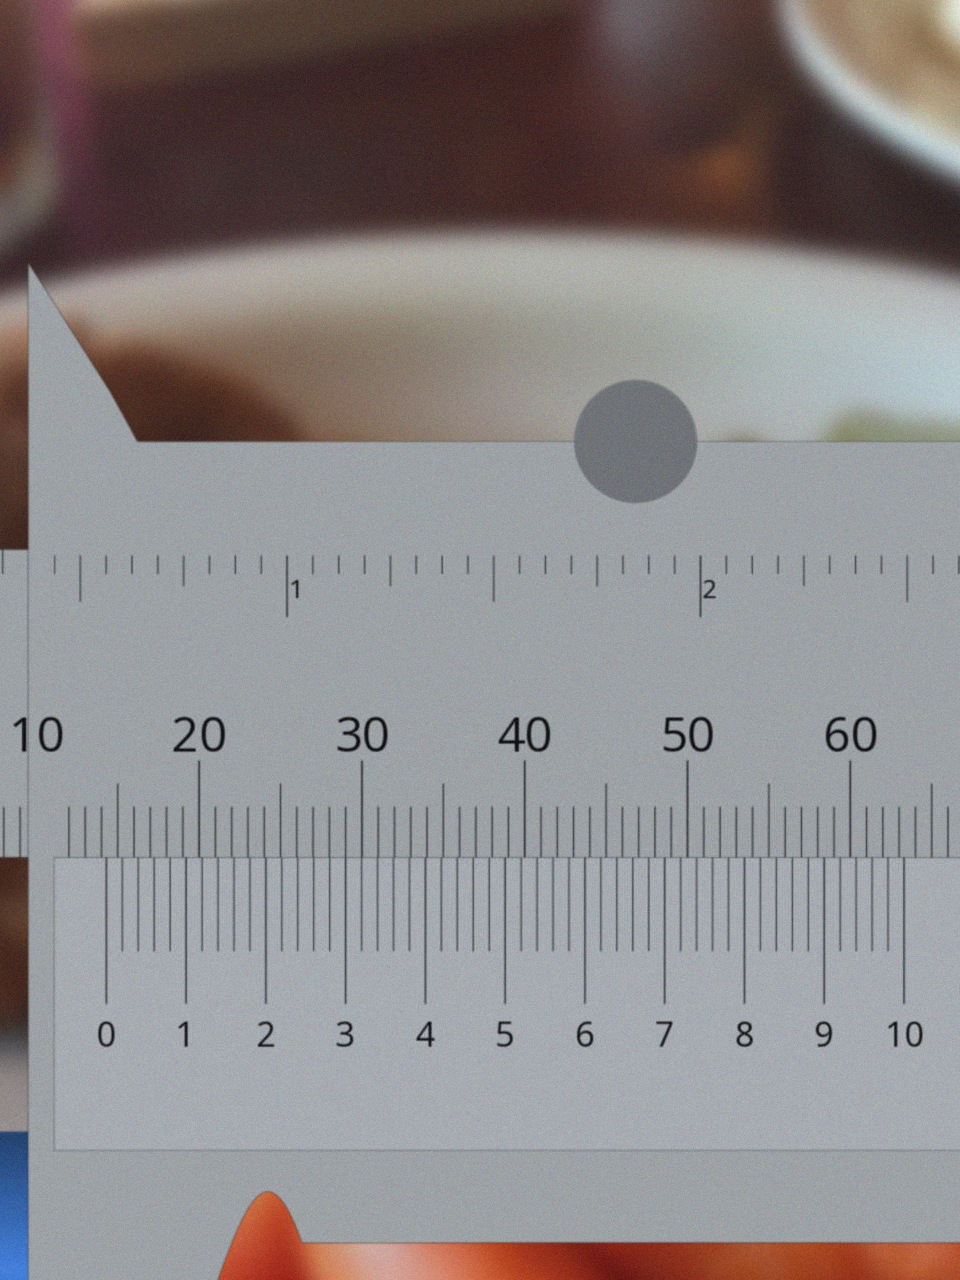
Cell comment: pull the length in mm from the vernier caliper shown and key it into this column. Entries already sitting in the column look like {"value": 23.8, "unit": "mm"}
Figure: {"value": 14.3, "unit": "mm"}
